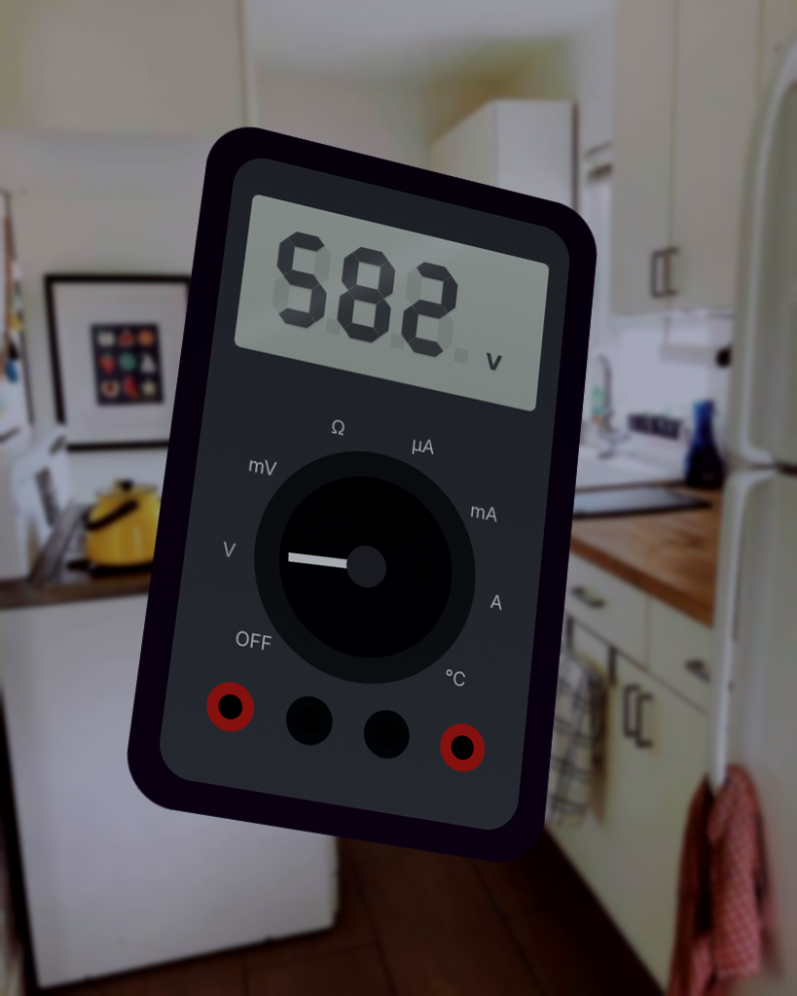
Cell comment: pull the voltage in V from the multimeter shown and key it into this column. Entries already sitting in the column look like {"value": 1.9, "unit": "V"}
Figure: {"value": 582, "unit": "V"}
